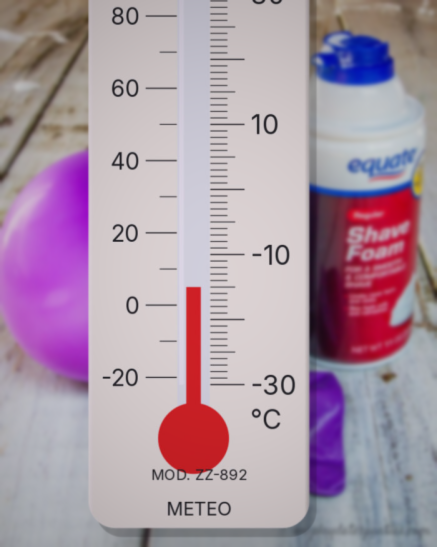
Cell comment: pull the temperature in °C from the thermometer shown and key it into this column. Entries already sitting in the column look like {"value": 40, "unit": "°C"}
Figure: {"value": -15, "unit": "°C"}
